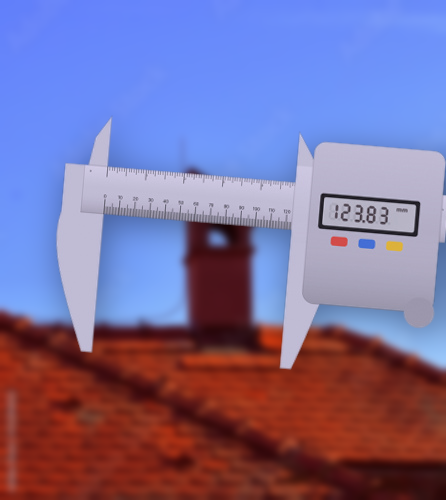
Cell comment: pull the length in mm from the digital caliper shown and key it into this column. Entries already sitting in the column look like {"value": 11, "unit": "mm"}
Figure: {"value": 123.83, "unit": "mm"}
